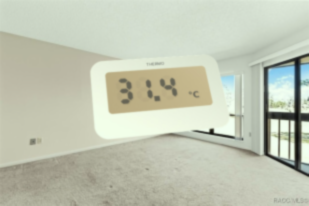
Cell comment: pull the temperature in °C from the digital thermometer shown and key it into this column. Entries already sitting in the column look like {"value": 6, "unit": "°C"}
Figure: {"value": 31.4, "unit": "°C"}
